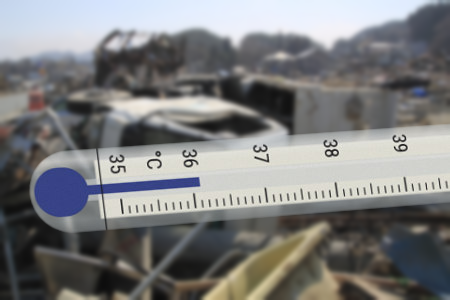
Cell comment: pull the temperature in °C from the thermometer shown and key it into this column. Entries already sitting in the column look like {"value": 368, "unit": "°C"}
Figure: {"value": 36.1, "unit": "°C"}
